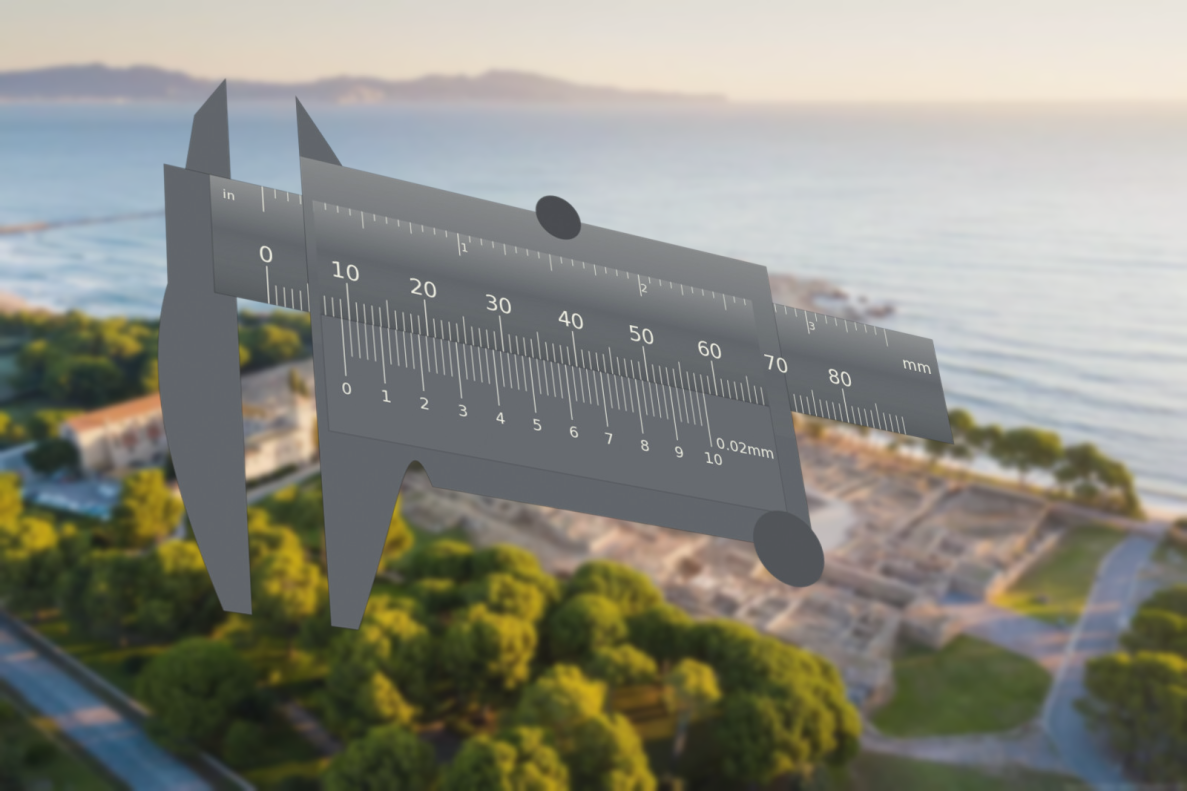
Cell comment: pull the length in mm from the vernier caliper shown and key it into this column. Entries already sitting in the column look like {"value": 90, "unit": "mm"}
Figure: {"value": 9.0, "unit": "mm"}
